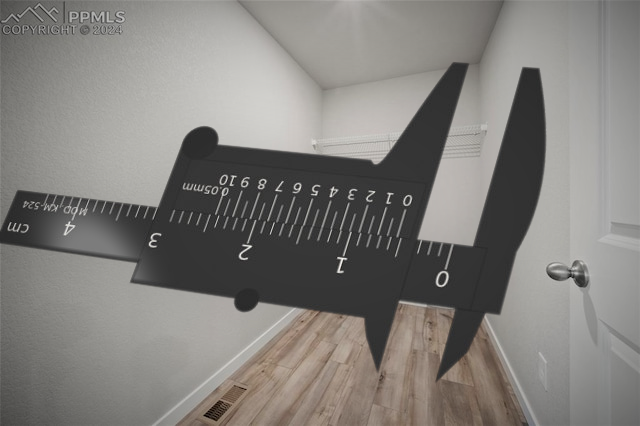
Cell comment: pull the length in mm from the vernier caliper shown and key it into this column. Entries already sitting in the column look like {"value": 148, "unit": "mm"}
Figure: {"value": 5.4, "unit": "mm"}
